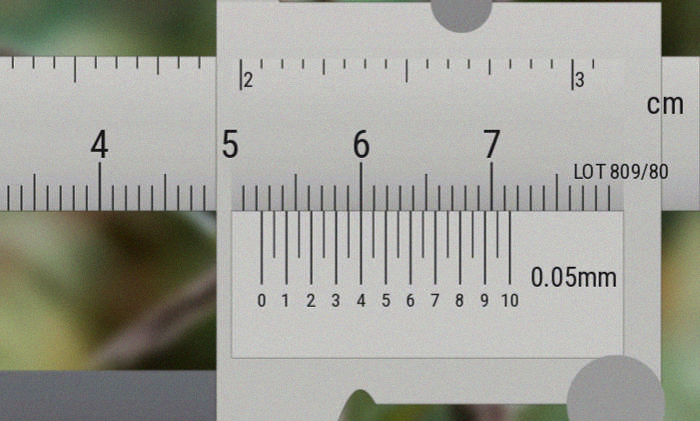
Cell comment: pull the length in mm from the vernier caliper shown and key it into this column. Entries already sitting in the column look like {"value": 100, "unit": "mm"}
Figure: {"value": 52.4, "unit": "mm"}
